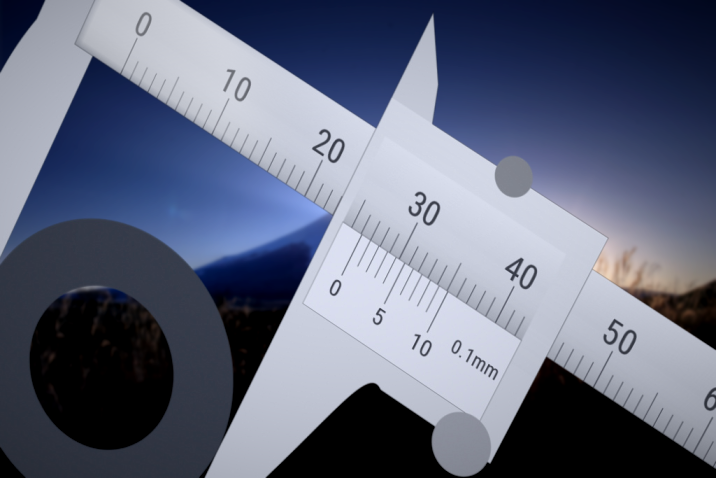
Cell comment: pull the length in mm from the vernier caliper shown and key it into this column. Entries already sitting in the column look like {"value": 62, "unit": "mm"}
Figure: {"value": 26.1, "unit": "mm"}
